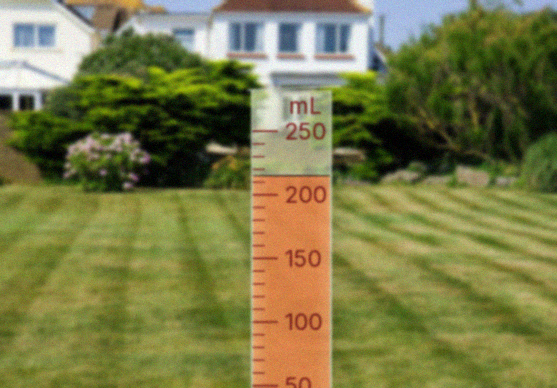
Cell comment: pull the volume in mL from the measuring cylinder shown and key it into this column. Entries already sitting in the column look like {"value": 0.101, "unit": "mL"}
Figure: {"value": 215, "unit": "mL"}
